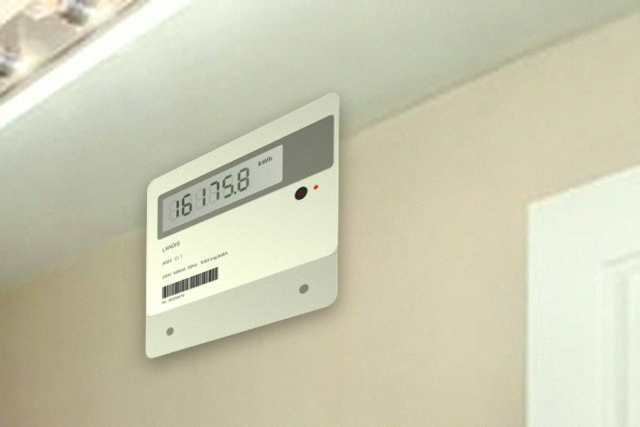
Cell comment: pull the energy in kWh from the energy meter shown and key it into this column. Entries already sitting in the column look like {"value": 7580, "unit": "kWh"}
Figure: {"value": 16175.8, "unit": "kWh"}
